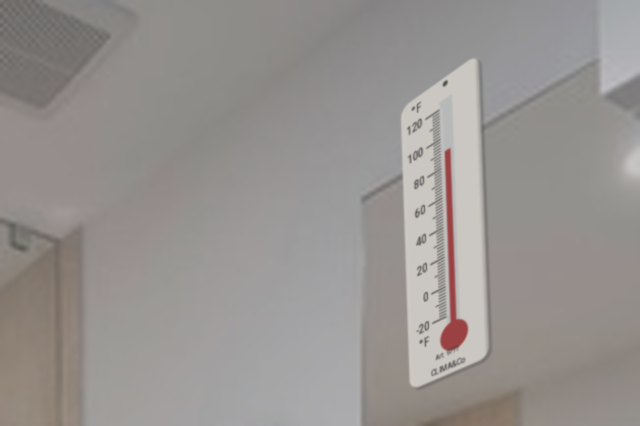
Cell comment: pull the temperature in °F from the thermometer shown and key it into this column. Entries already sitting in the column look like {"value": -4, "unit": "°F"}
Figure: {"value": 90, "unit": "°F"}
